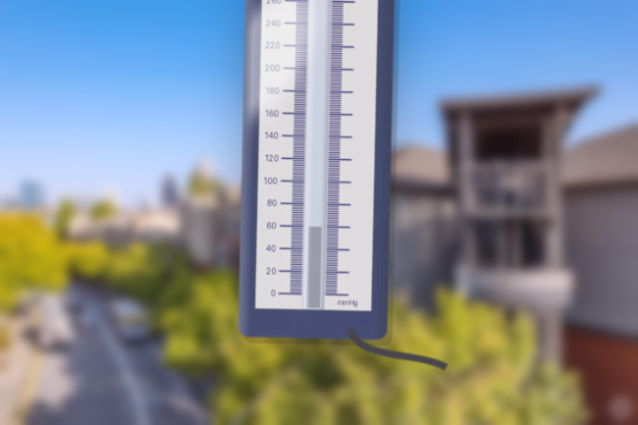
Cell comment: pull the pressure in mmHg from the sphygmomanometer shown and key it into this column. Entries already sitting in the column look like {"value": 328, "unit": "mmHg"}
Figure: {"value": 60, "unit": "mmHg"}
